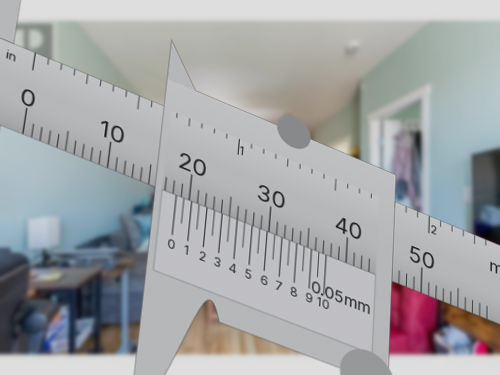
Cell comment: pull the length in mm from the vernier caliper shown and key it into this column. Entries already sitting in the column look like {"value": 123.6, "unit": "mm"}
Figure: {"value": 18.4, "unit": "mm"}
